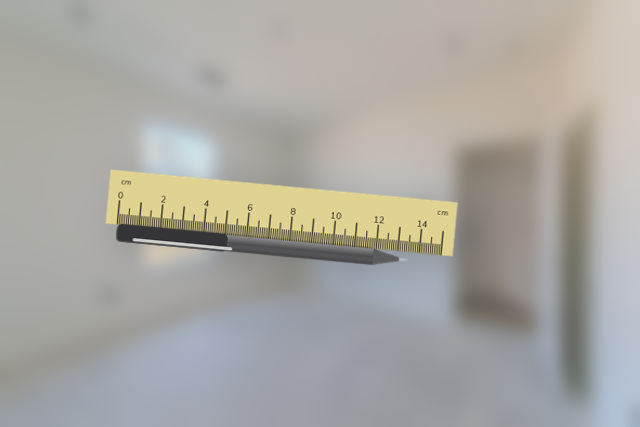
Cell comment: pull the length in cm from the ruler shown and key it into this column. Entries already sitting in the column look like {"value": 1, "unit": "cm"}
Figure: {"value": 13.5, "unit": "cm"}
